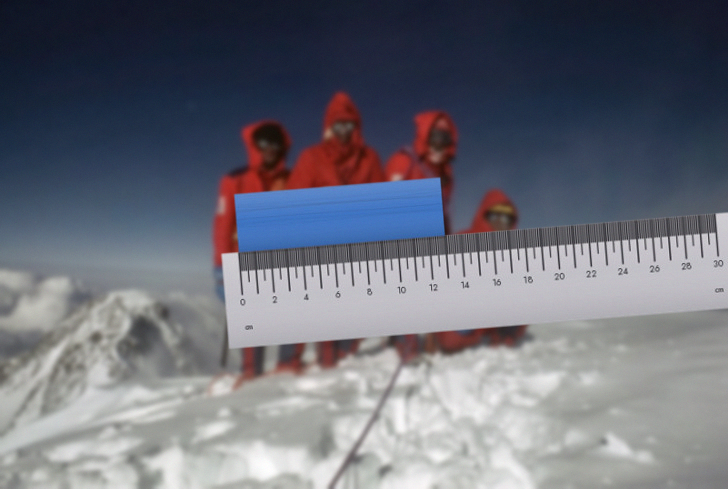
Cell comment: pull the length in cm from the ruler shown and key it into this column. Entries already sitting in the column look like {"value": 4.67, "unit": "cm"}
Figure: {"value": 13, "unit": "cm"}
